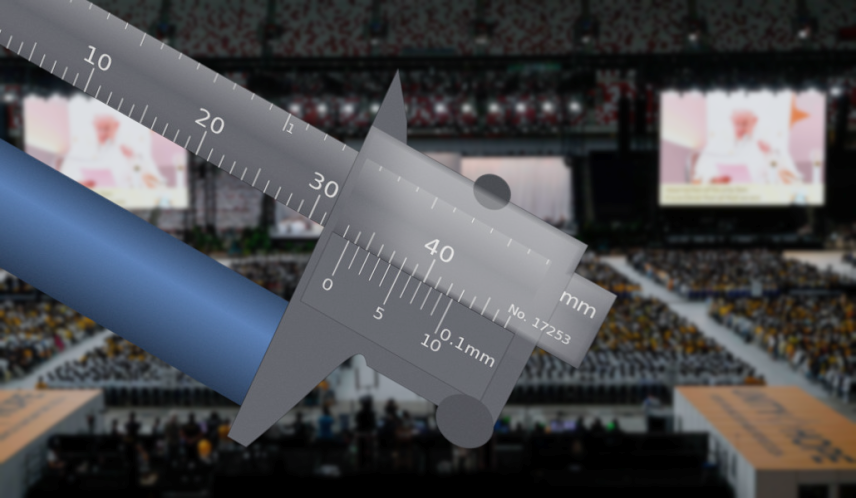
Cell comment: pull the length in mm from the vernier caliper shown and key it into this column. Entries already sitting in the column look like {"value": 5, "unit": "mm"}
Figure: {"value": 33.5, "unit": "mm"}
